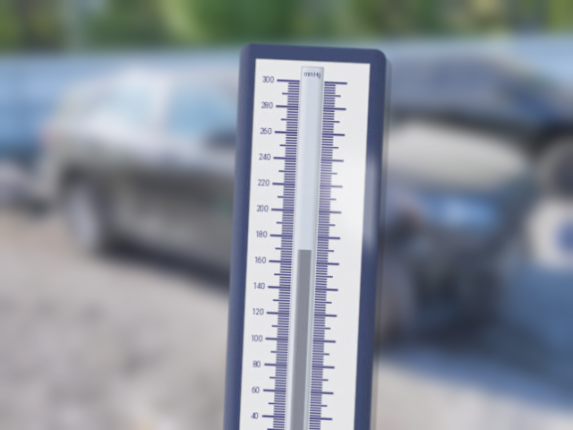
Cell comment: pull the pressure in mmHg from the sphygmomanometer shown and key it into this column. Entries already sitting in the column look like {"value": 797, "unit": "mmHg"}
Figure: {"value": 170, "unit": "mmHg"}
